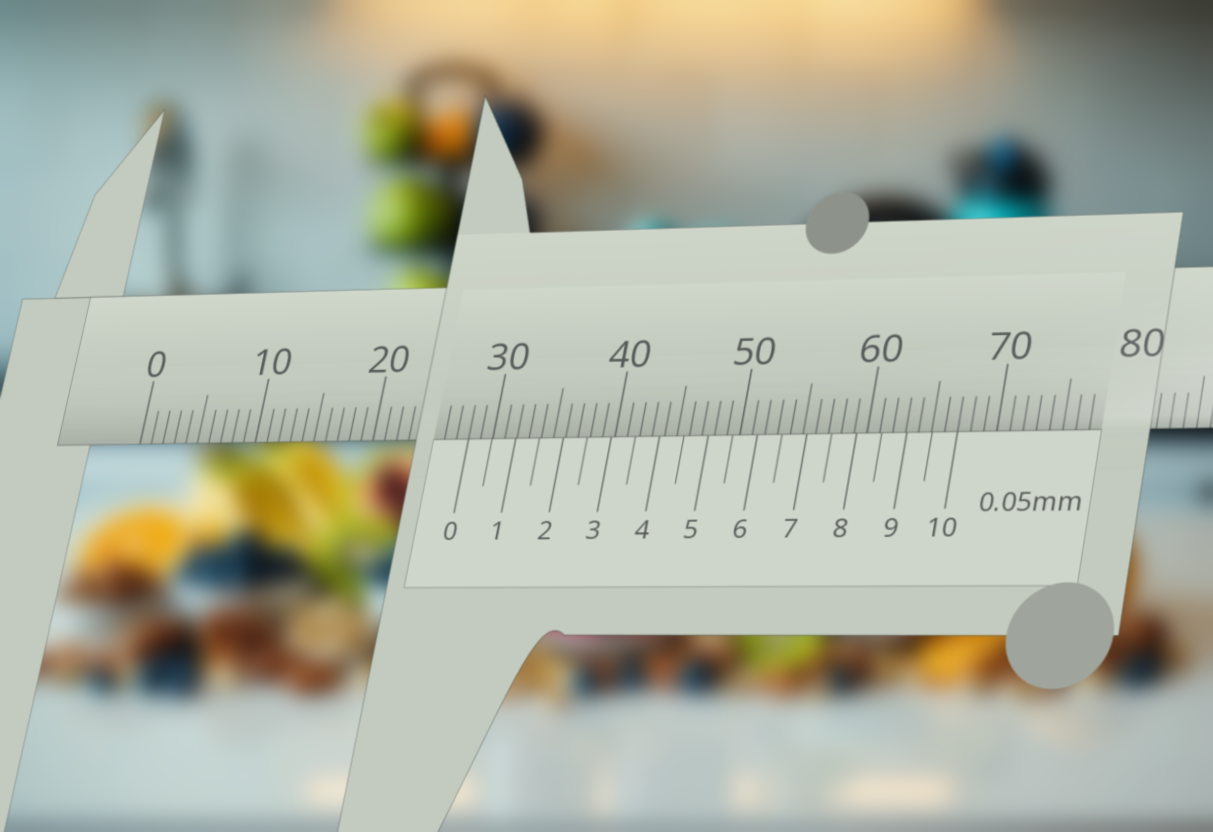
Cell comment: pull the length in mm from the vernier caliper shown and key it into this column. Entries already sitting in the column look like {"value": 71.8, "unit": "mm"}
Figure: {"value": 28.0, "unit": "mm"}
